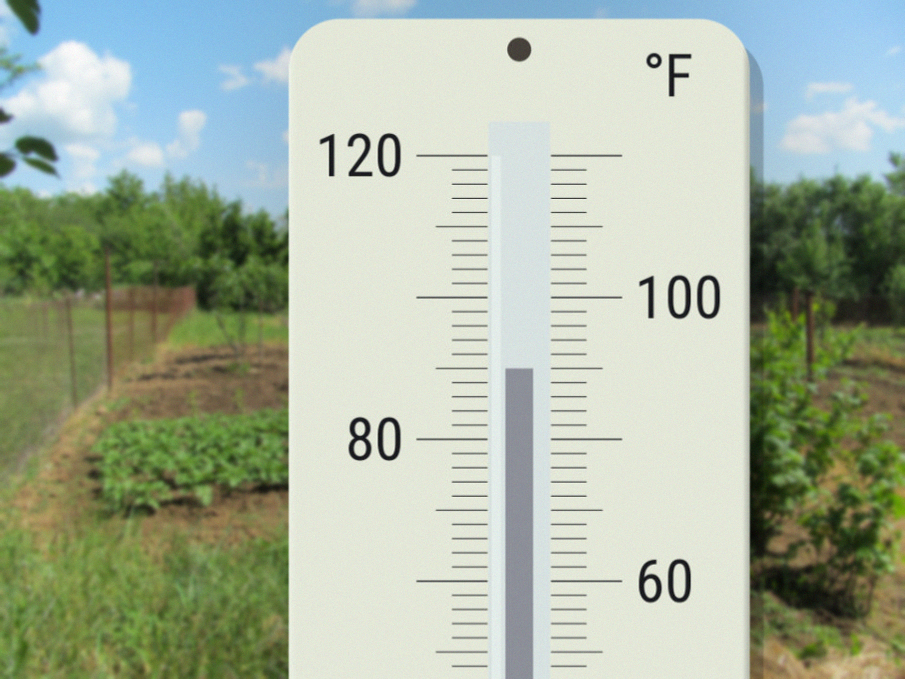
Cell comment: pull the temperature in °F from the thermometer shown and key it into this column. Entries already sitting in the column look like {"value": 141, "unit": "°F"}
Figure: {"value": 90, "unit": "°F"}
